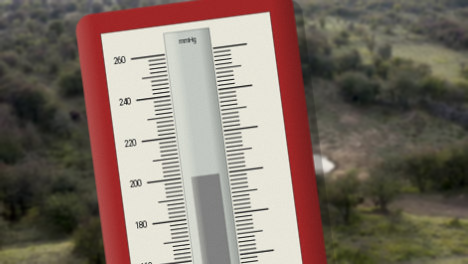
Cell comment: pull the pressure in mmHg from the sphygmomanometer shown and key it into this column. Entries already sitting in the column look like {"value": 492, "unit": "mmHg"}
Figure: {"value": 200, "unit": "mmHg"}
